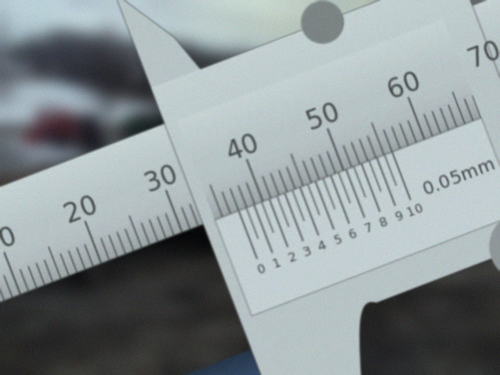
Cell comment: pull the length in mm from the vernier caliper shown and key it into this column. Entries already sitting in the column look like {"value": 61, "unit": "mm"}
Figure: {"value": 37.0, "unit": "mm"}
